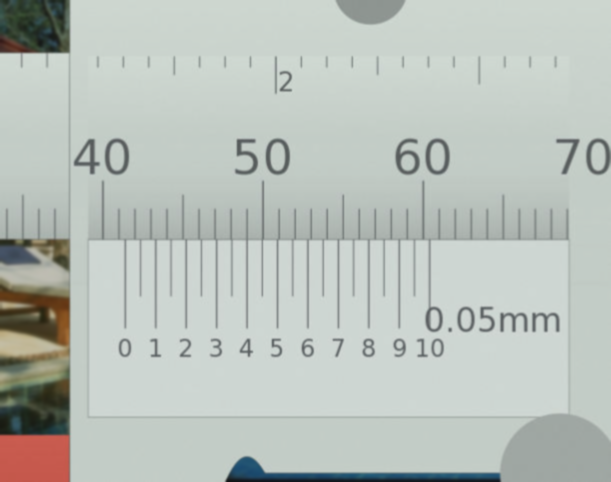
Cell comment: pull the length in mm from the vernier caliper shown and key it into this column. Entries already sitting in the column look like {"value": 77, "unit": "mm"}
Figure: {"value": 41.4, "unit": "mm"}
